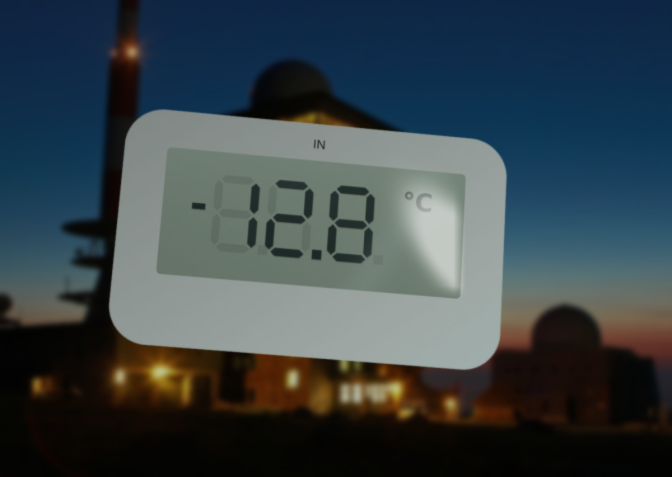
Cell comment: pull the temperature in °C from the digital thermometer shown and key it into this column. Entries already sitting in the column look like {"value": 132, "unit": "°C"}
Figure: {"value": -12.8, "unit": "°C"}
